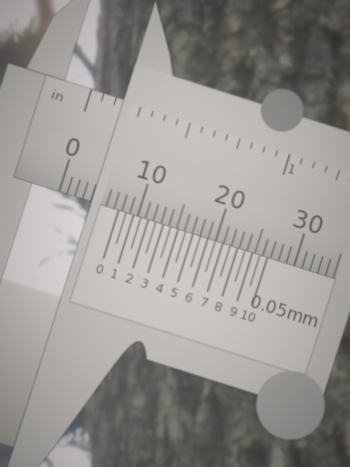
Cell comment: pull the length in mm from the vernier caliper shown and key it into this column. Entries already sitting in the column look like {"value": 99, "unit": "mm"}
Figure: {"value": 7.6, "unit": "mm"}
